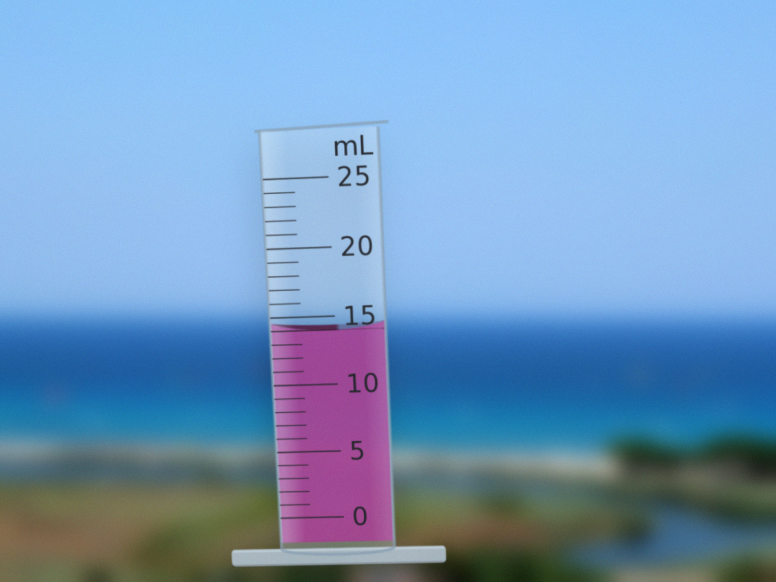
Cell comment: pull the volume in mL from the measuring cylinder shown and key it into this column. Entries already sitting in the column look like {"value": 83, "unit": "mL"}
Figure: {"value": 14, "unit": "mL"}
